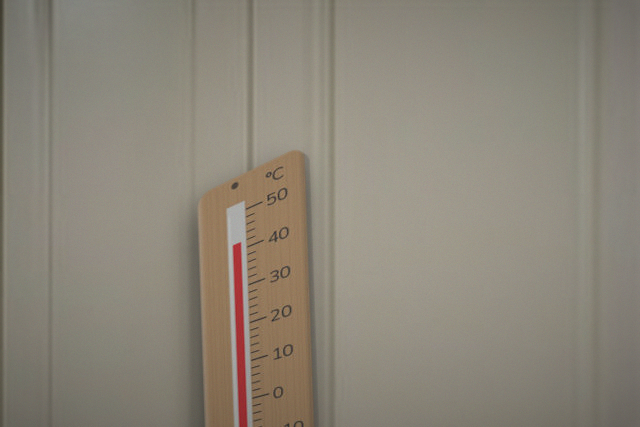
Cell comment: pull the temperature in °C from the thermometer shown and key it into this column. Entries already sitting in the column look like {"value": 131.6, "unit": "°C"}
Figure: {"value": 42, "unit": "°C"}
